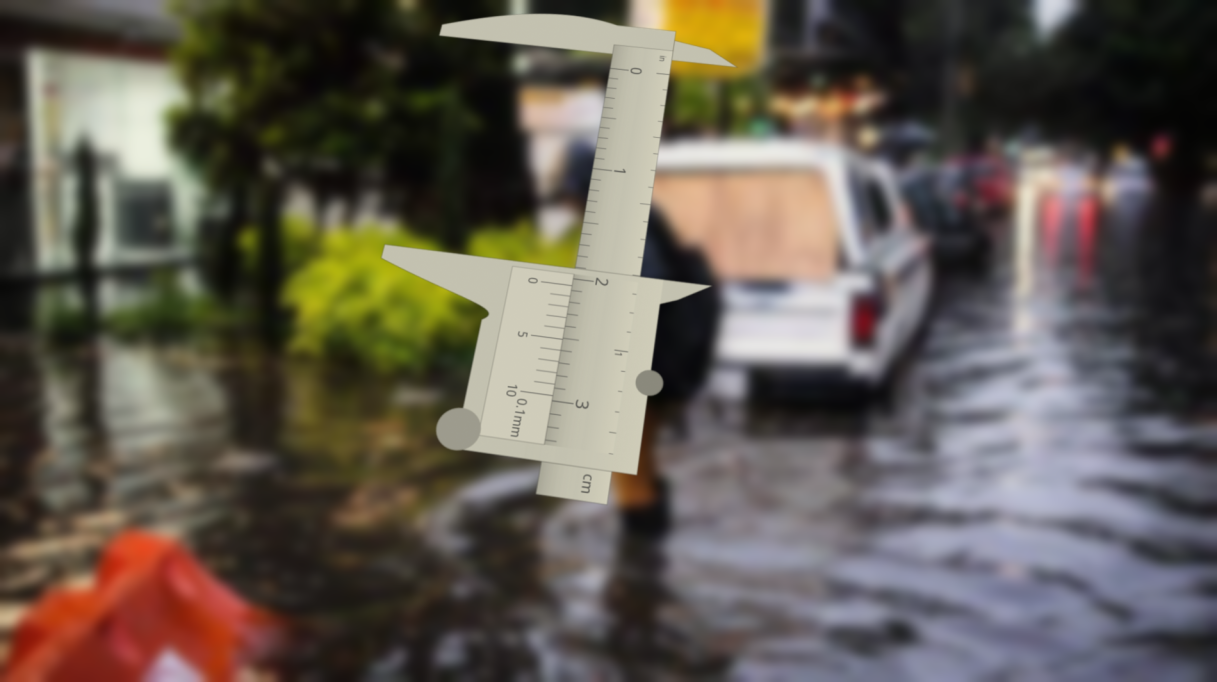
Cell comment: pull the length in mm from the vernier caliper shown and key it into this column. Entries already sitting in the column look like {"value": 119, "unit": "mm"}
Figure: {"value": 20.6, "unit": "mm"}
